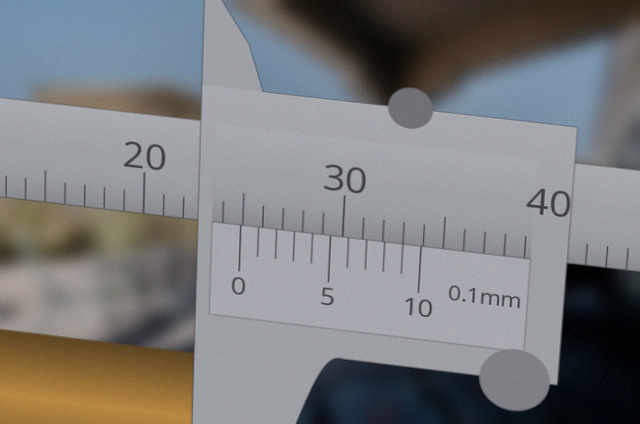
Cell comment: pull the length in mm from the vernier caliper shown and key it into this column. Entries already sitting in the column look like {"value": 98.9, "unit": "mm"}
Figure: {"value": 24.9, "unit": "mm"}
